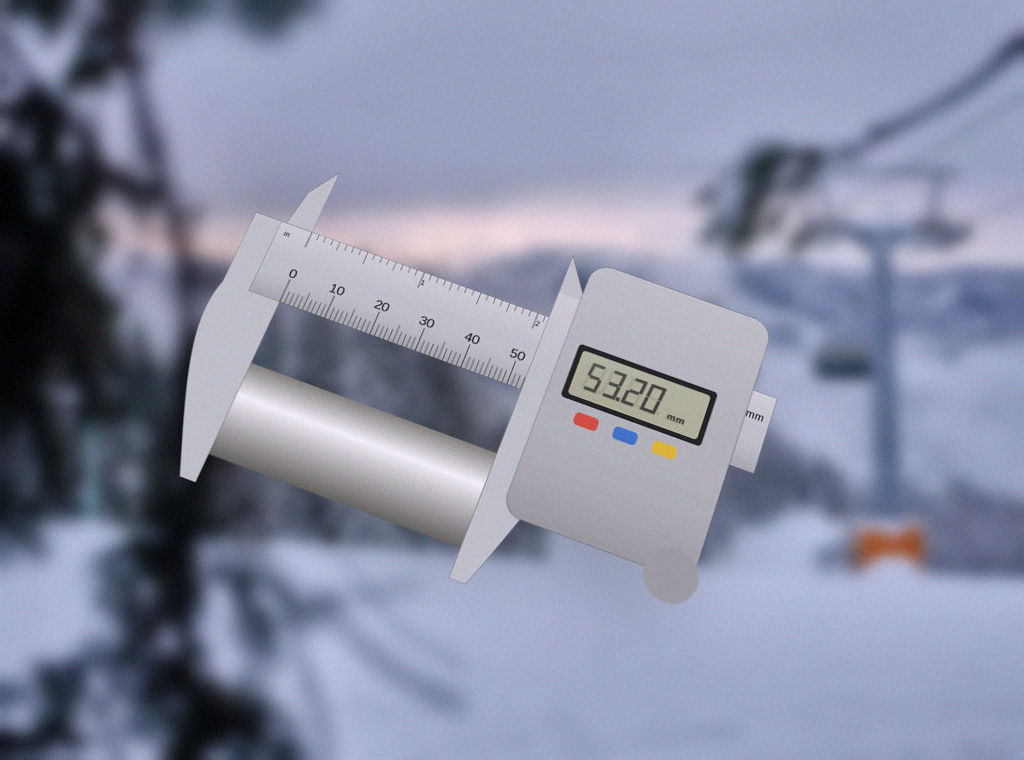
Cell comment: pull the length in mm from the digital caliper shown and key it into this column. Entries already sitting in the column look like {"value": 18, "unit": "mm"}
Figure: {"value": 53.20, "unit": "mm"}
